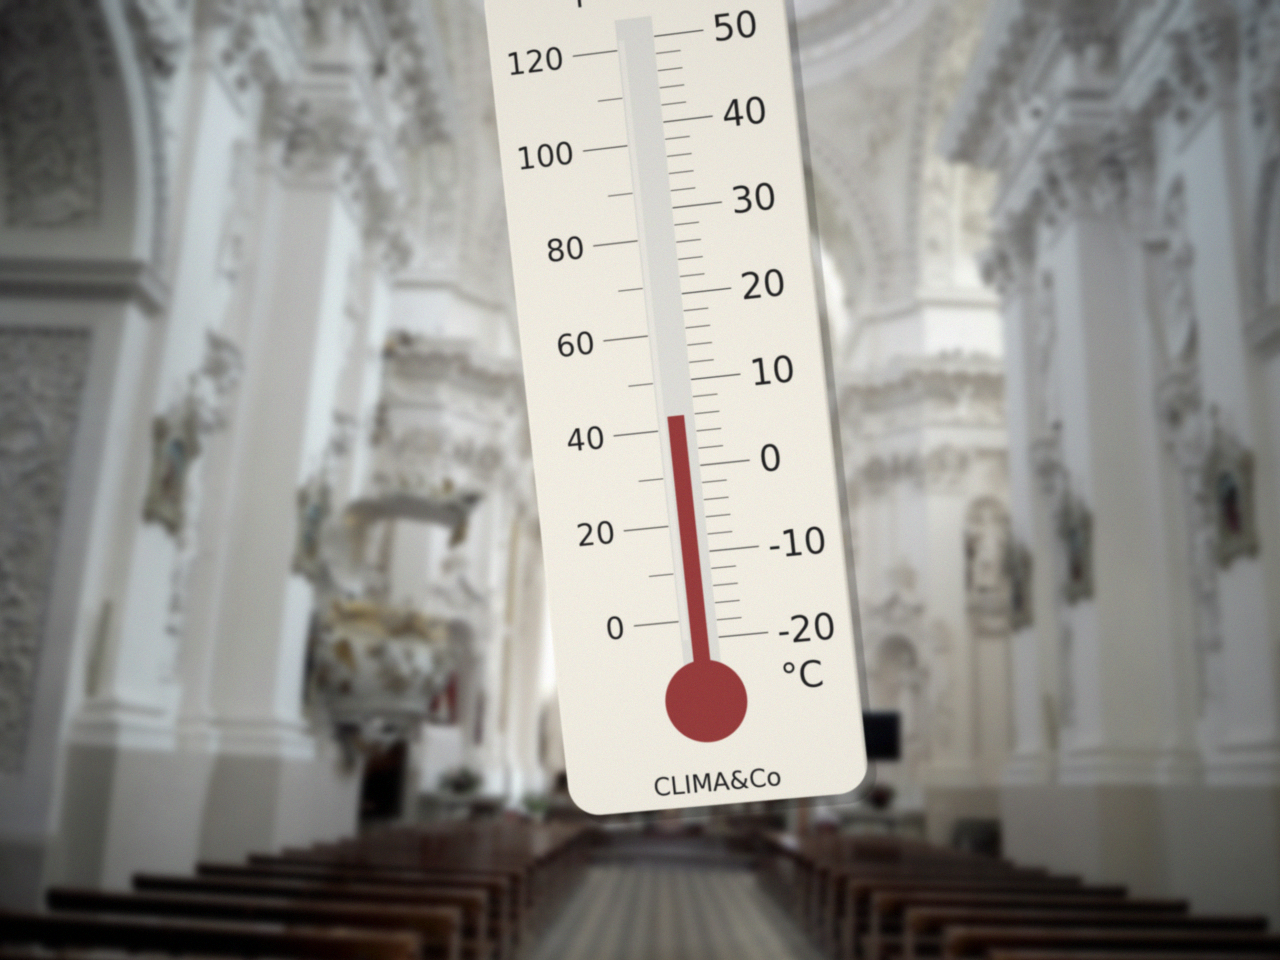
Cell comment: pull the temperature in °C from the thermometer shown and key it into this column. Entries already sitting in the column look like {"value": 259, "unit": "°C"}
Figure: {"value": 6, "unit": "°C"}
